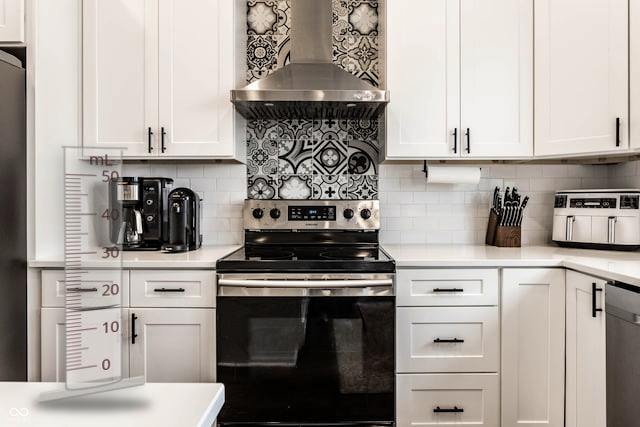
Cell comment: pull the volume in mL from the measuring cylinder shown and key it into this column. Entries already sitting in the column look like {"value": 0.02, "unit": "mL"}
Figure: {"value": 15, "unit": "mL"}
